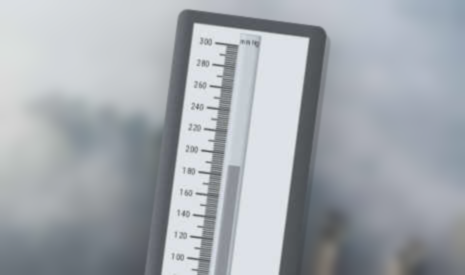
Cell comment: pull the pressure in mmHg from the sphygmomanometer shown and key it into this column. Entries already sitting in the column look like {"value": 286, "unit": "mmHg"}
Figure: {"value": 190, "unit": "mmHg"}
